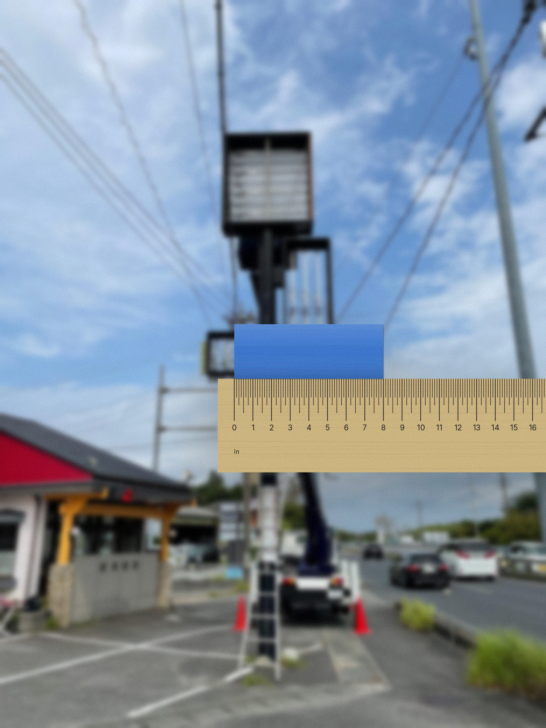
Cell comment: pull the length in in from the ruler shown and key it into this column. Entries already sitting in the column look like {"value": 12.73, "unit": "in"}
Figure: {"value": 8, "unit": "in"}
